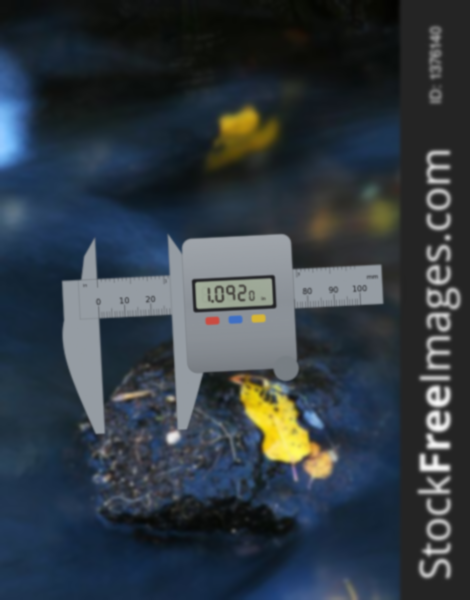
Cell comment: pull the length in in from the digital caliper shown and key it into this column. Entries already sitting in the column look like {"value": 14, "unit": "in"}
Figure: {"value": 1.0920, "unit": "in"}
